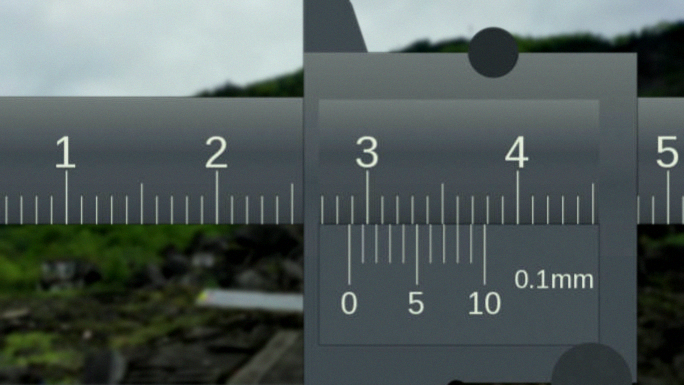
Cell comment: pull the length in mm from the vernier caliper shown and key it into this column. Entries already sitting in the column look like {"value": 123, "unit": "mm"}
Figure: {"value": 28.8, "unit": "mm"}
